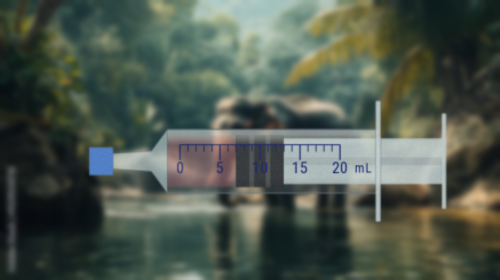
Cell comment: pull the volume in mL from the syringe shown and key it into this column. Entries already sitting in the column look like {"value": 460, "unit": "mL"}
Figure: {"value": 7, "unit": "mL"}
